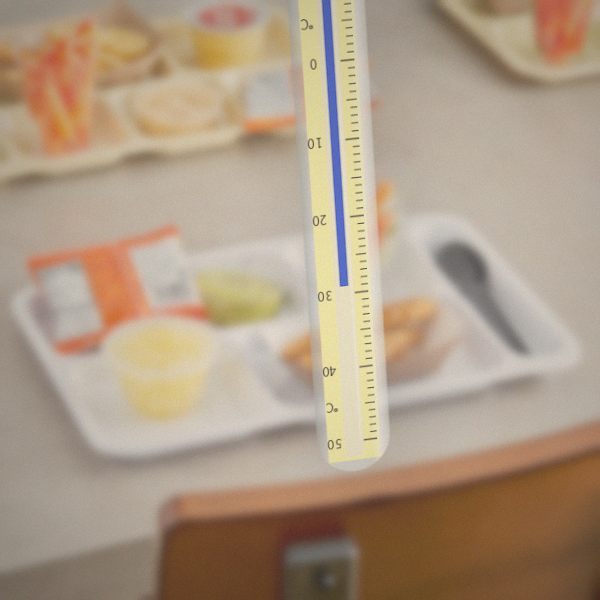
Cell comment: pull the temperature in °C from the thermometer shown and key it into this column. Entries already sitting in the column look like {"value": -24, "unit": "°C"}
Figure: {"value": 29, "unit": "°C"}
